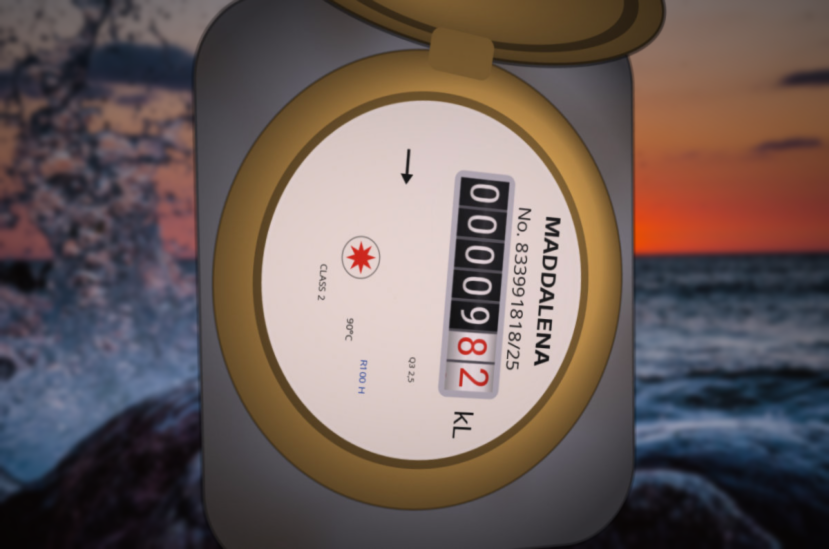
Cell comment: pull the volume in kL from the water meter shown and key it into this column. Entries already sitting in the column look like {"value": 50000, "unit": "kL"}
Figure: {"value": 9.82, "unit": "kL"}
